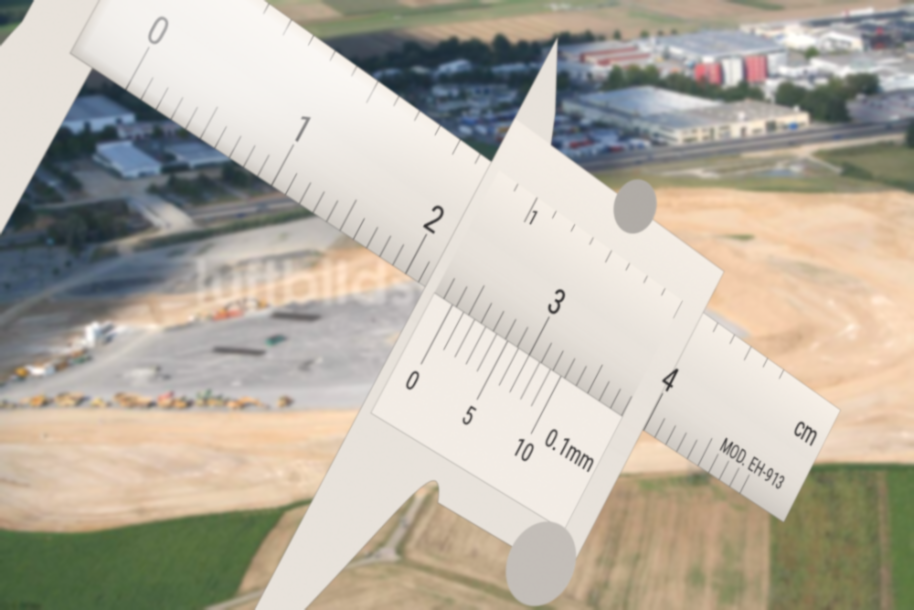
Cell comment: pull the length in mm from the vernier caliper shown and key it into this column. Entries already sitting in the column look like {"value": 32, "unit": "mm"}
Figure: {"value": 23.7, "unit": "mm"}
